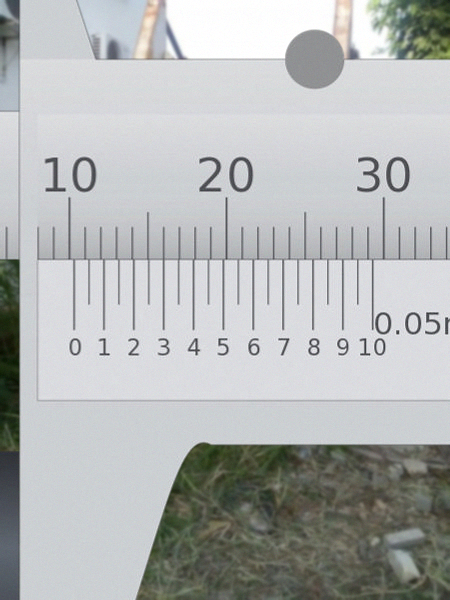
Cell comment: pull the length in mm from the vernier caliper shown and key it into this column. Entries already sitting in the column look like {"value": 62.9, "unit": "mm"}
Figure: {"value": 10.3, "unit": "mm"}
